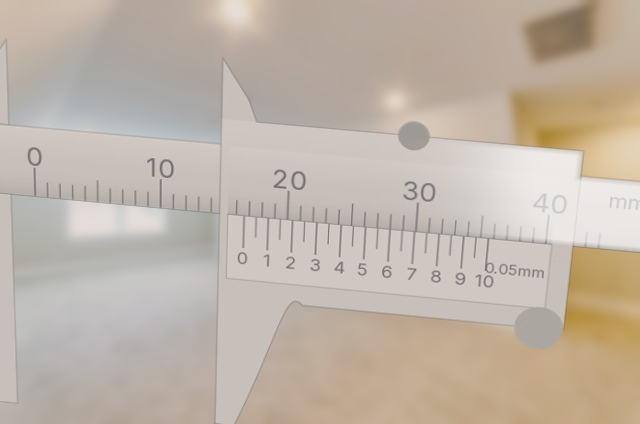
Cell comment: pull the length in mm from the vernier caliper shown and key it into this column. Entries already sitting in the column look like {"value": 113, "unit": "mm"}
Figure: {"value": 16.6, "unit": "mm"}
